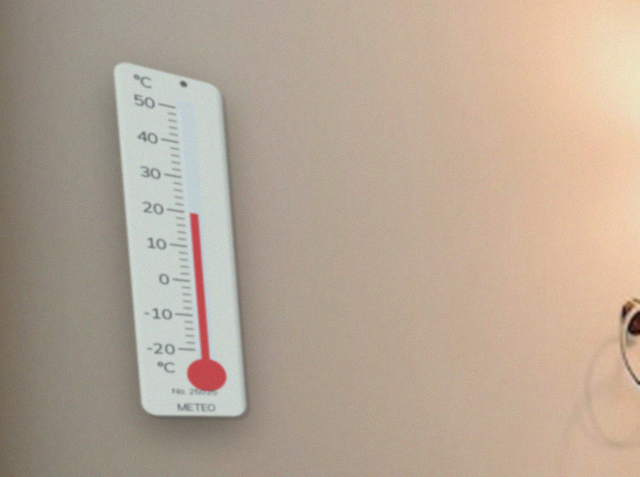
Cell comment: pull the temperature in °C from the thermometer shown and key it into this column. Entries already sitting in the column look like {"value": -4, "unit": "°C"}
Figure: {"value": 20, "unit": "°C"}
